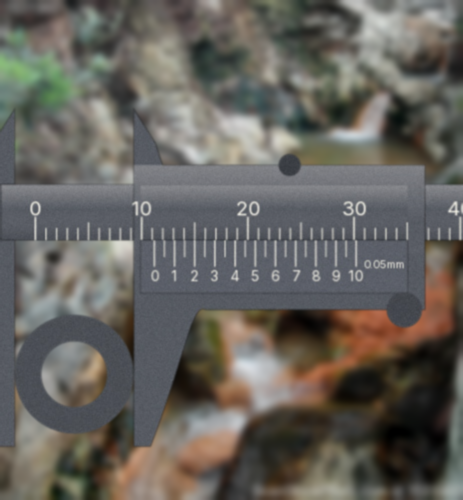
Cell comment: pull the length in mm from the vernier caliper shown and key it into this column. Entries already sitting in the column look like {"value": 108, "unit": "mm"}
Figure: {"value": 11.2, "unit": "mm"}
